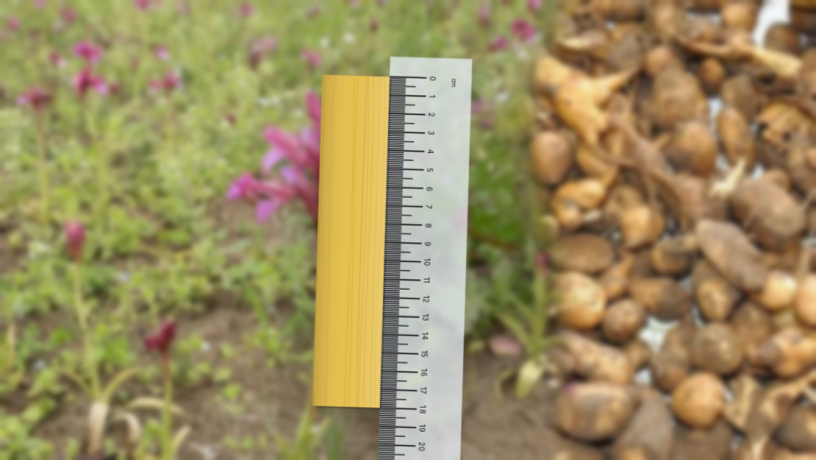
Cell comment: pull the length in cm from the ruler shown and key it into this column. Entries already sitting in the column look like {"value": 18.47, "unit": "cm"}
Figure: {"value": 18, "unit": "cm"}
